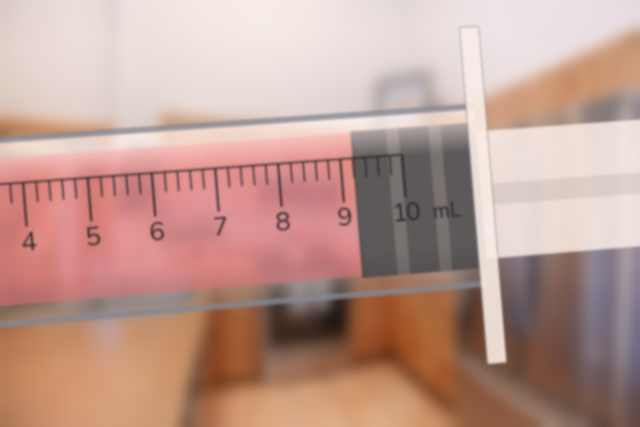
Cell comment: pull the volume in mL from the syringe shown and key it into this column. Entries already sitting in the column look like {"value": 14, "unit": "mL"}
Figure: {"value": 9.2, "unit": "mL"}
